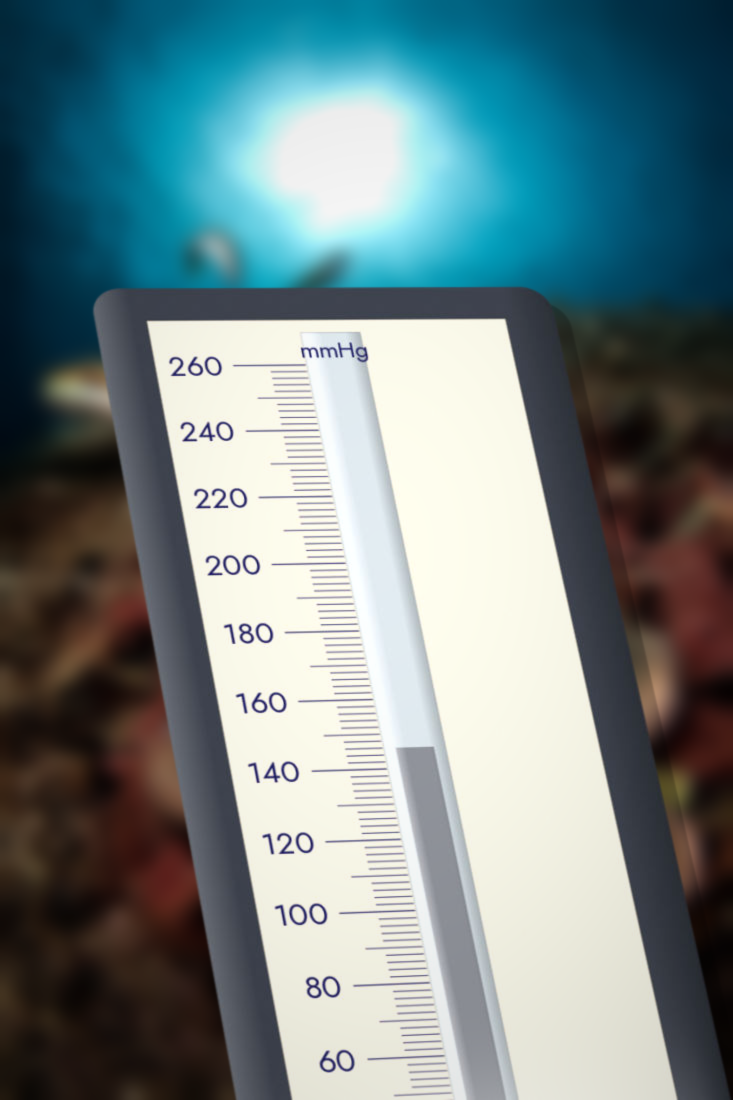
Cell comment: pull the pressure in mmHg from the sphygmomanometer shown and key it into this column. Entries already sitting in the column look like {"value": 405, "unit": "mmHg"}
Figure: {"value": 146, "unit": "mmHg"}
